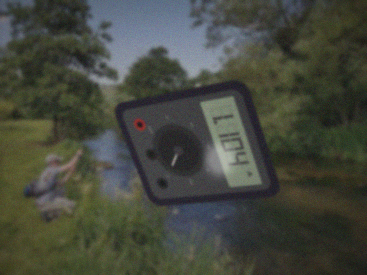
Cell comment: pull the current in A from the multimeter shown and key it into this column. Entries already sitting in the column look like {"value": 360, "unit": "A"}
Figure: {"value": 1.104, "unit": "A"}
